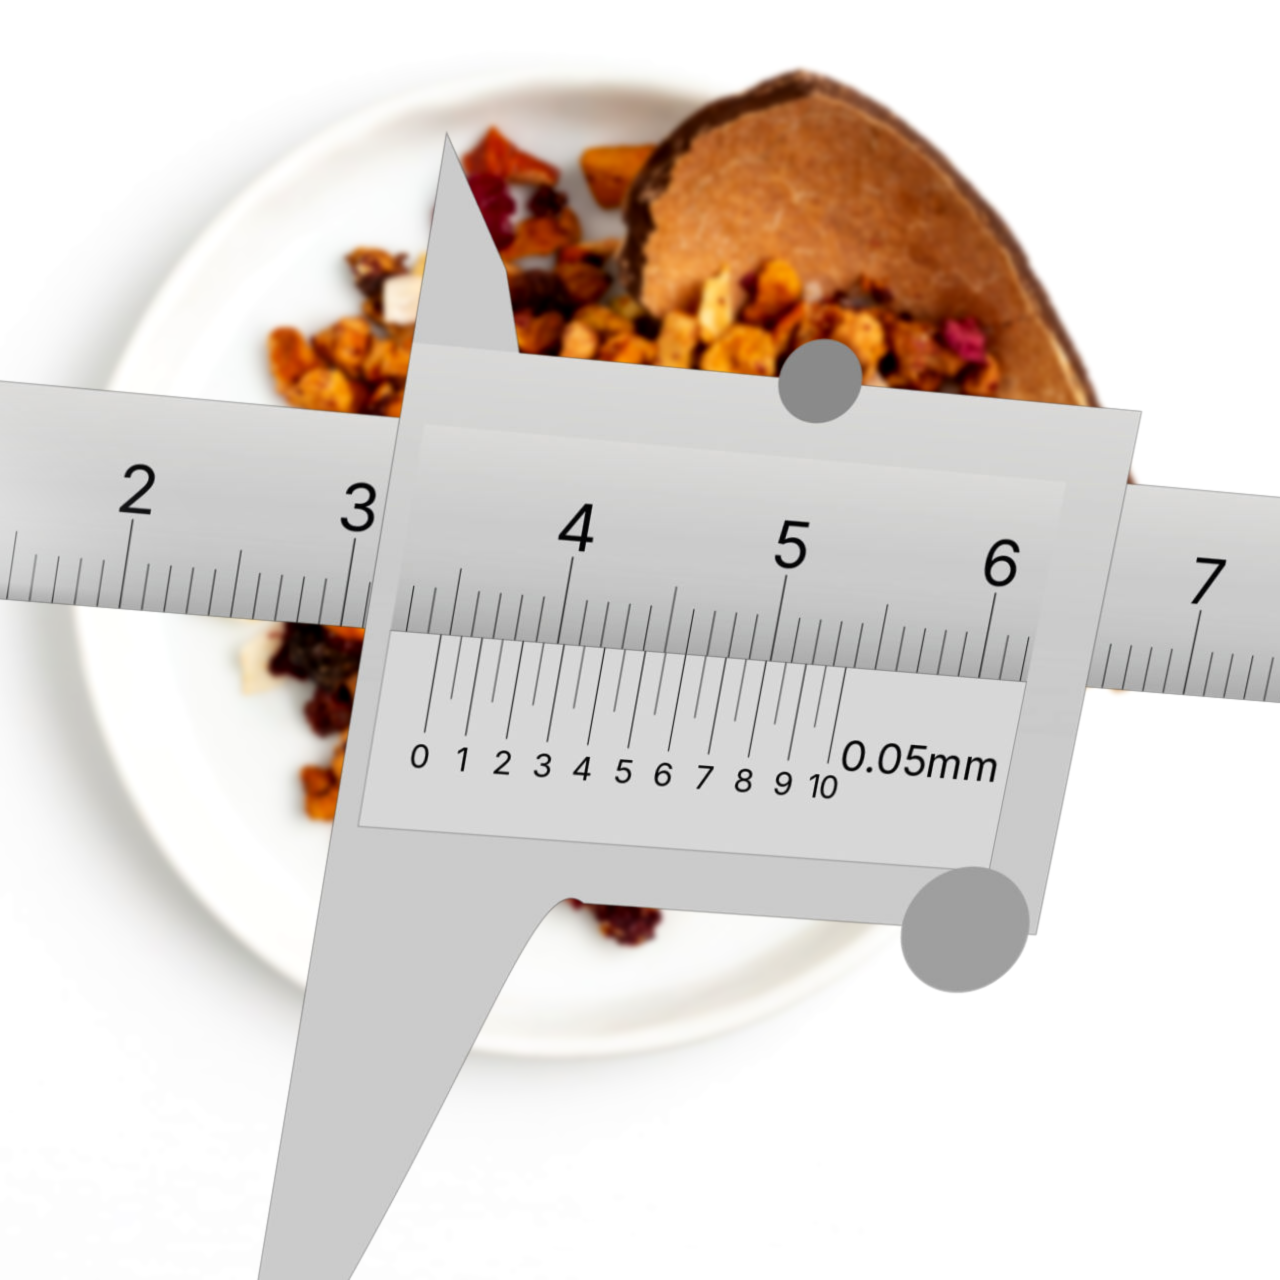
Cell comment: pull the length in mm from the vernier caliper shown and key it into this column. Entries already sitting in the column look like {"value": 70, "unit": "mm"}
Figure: {"value": 34.6, "unit": "mm"}
